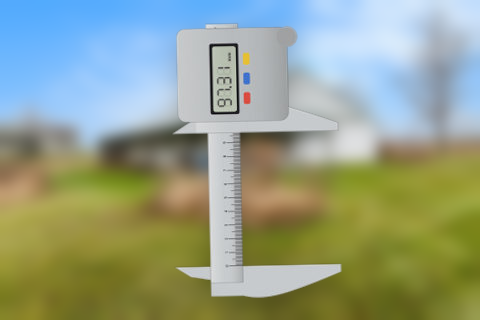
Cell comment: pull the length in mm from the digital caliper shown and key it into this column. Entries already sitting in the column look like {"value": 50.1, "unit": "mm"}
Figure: {"value": 97.31, "unit": "mm"}
